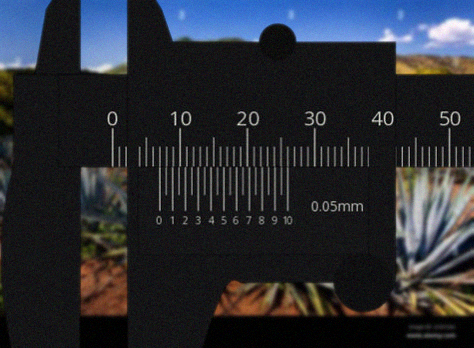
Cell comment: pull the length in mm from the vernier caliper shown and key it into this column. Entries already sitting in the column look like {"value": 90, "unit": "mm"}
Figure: {"value": 7.0, "unit": "mm"}
